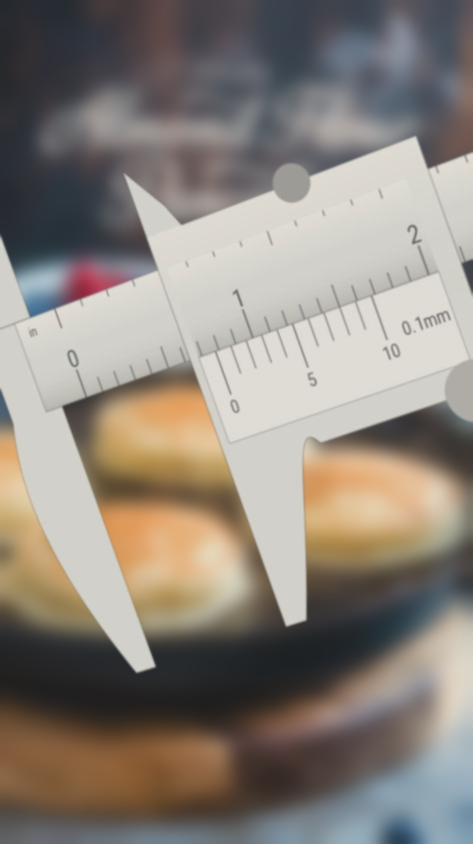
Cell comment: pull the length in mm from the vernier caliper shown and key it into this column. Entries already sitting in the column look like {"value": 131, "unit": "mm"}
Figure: {"value": 7.8, "unit": "mm"}
